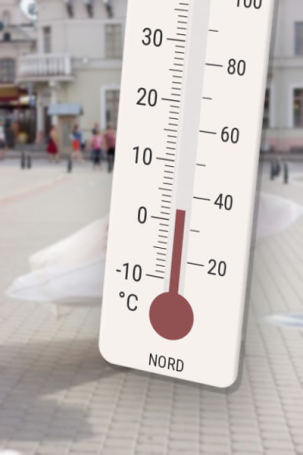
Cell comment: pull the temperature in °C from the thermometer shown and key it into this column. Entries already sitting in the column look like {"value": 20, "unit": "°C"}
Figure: {"value": 2, "unit": "°C"}
